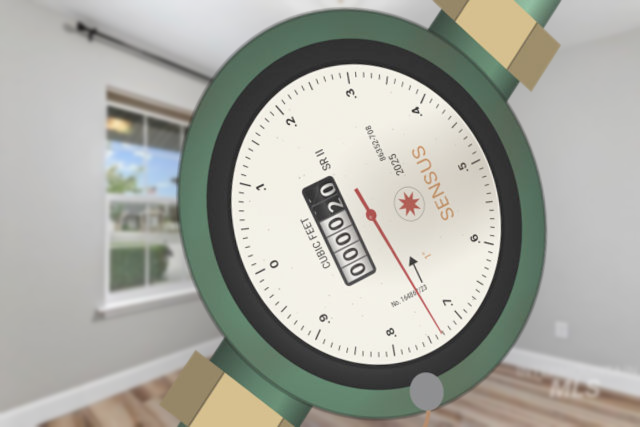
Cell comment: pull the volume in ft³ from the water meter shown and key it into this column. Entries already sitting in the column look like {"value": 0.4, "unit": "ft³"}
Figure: {"value": 19.73, "unit": "ft³"}
